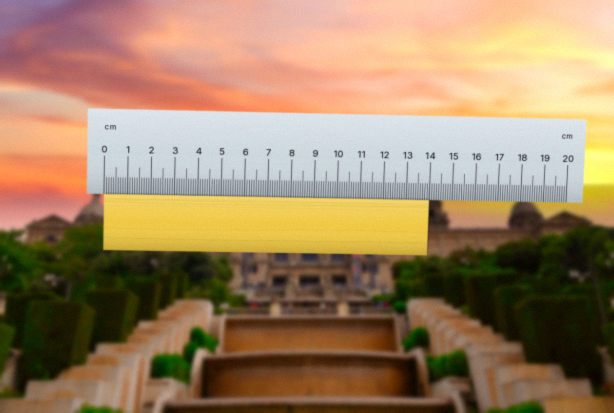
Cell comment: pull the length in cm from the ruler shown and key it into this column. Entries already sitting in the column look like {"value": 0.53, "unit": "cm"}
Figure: {"value": 14, "unit": "cm"}
